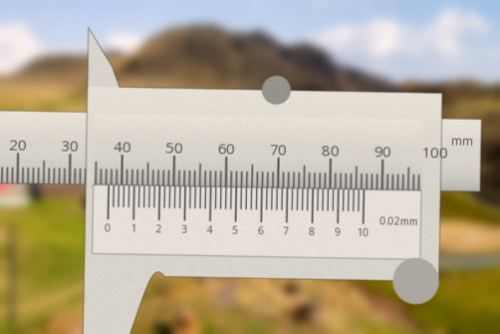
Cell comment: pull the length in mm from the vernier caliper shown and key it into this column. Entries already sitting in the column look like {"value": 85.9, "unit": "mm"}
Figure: {"value": 37.5, "unit": "mm"}
